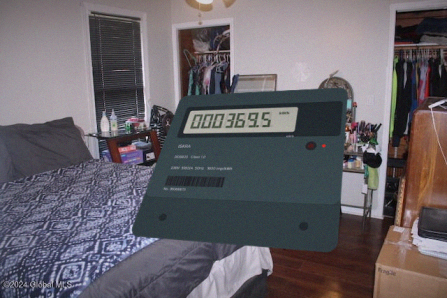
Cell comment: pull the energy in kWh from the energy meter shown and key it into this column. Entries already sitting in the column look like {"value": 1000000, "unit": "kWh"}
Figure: {"value": 369.5, "unit": "kWh"}
